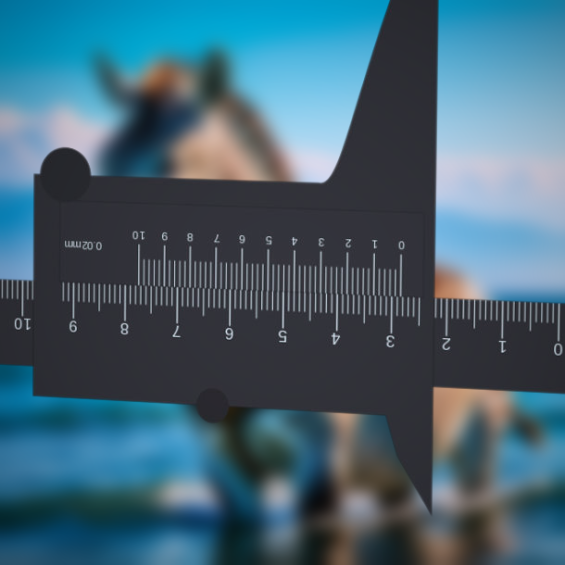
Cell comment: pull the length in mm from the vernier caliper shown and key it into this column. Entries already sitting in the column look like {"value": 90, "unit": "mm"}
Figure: {"value": 28.4, "unit": "mm"}
